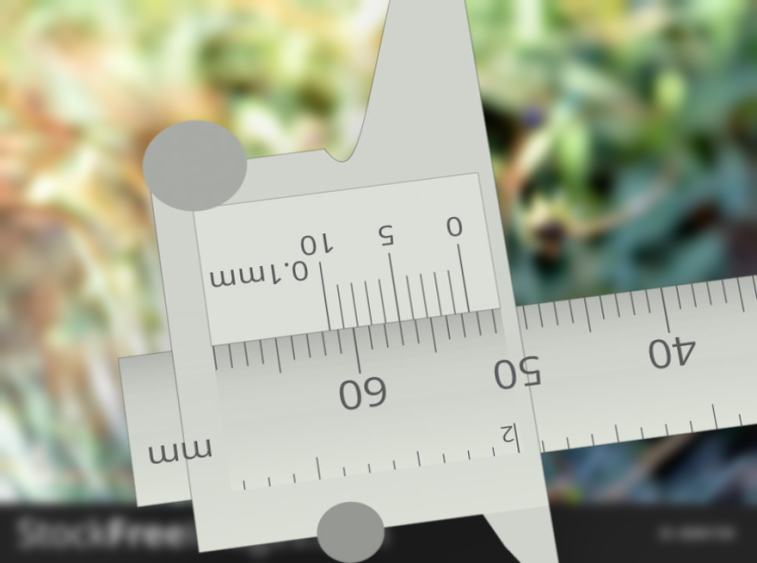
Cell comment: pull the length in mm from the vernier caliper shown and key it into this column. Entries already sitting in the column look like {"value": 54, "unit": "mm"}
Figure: {"value": 52.5, "unit": "mm"}
